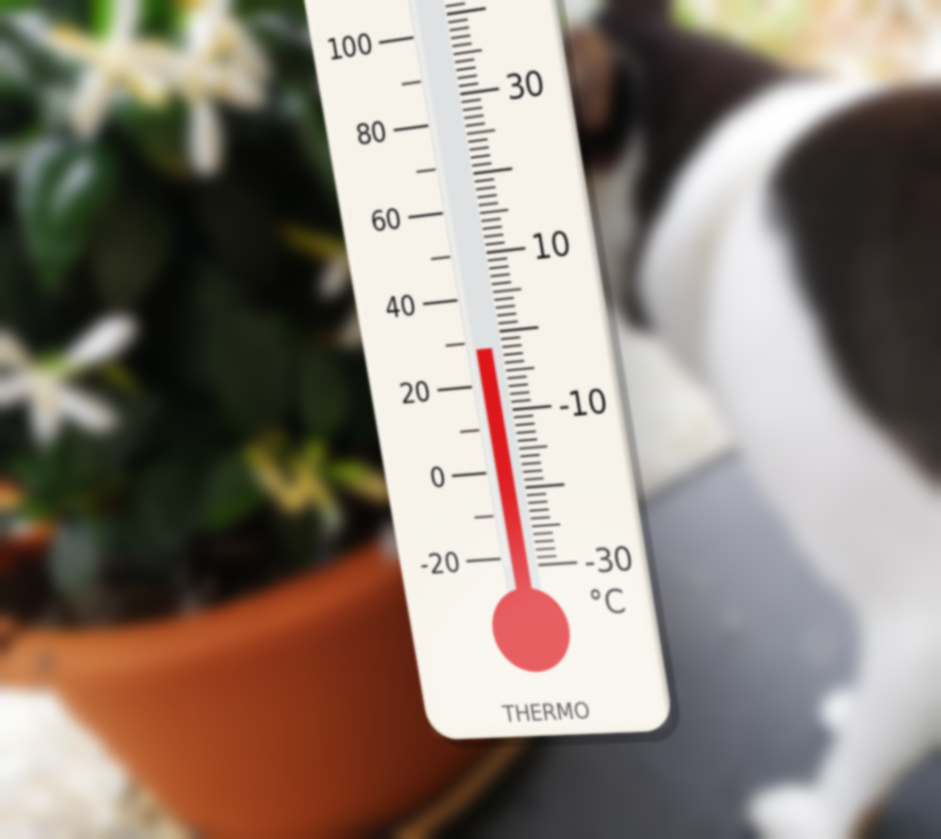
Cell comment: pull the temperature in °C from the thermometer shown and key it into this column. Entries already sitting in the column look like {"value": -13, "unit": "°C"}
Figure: {"value": -2, "unit": "°C"}
